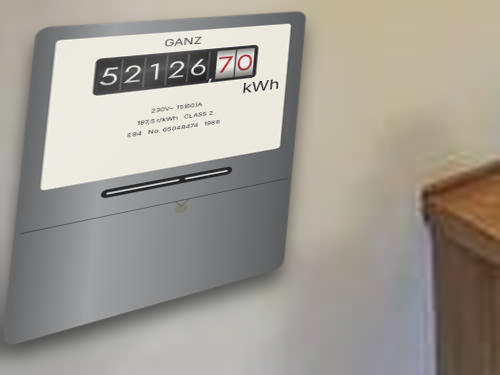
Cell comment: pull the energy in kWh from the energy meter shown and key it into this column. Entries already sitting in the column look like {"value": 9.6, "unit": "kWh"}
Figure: {"value": 52126.70, "unit": "kWh"}
